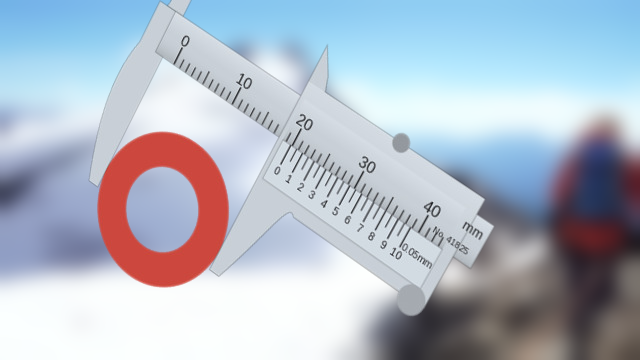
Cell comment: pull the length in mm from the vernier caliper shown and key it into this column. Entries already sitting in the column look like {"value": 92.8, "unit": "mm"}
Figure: {"value": 19.8, "unit": "mm"}
